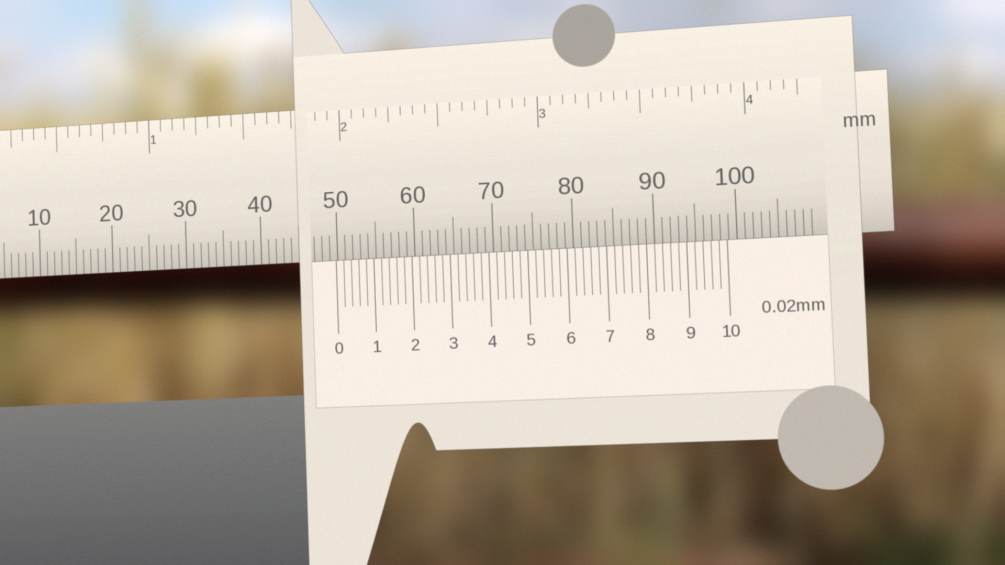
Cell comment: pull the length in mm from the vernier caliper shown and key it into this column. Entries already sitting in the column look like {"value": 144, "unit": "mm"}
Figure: {"value": 49.8, "unit": "mm"}
